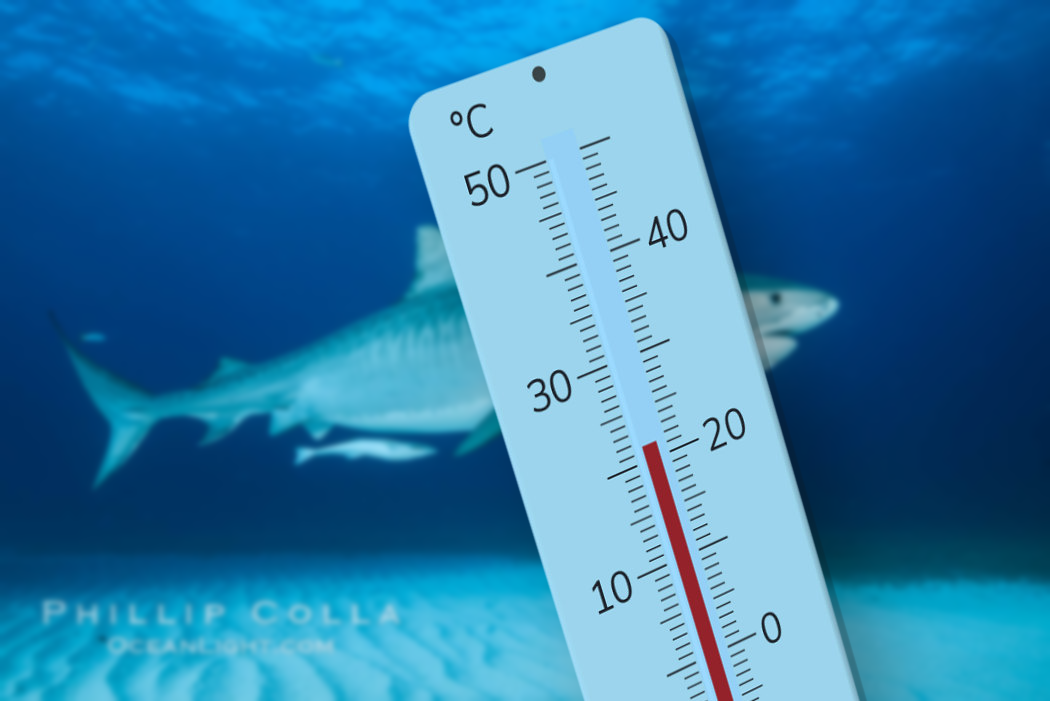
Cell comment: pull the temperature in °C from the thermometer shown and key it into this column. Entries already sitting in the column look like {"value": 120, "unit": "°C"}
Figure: {"value": 21.5, "unit": "°C"}
